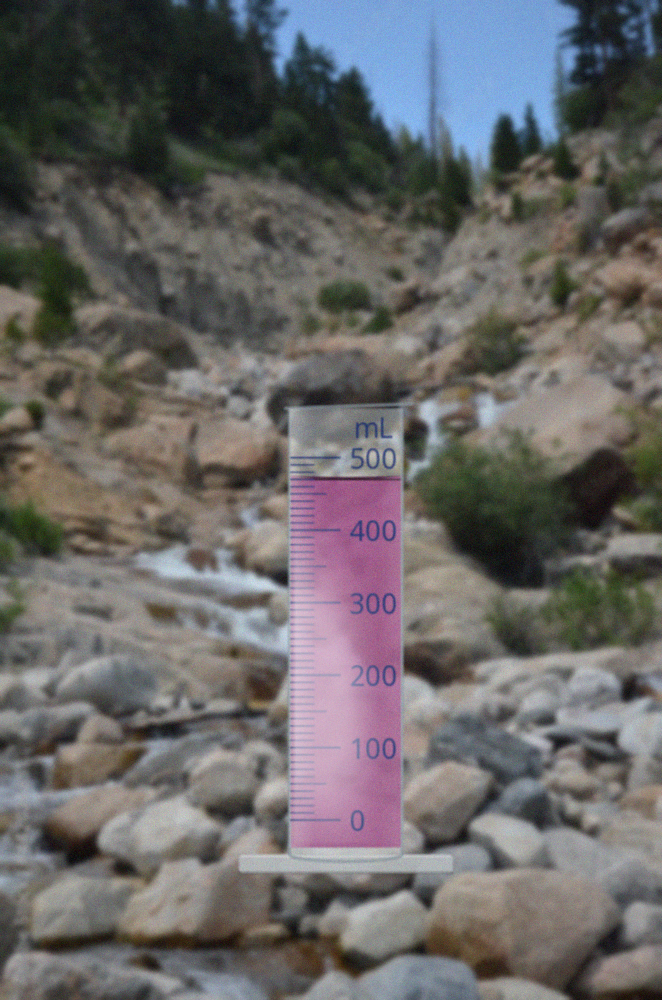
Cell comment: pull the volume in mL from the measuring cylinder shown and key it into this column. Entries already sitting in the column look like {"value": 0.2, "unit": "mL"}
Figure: {"value": 470, "unit": "mL"}
